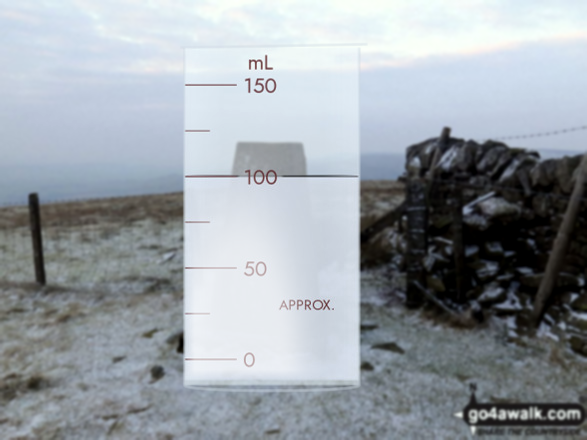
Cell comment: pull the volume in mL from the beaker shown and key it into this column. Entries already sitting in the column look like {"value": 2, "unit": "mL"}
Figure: {"value": 100, "unit": "mL"}
